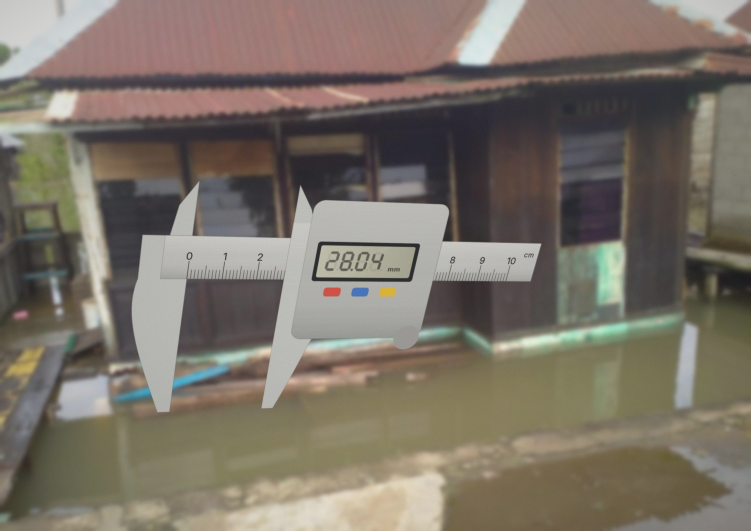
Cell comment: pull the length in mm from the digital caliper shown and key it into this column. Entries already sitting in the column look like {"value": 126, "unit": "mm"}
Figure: {"value": 28.04, "unit": "mm"}
